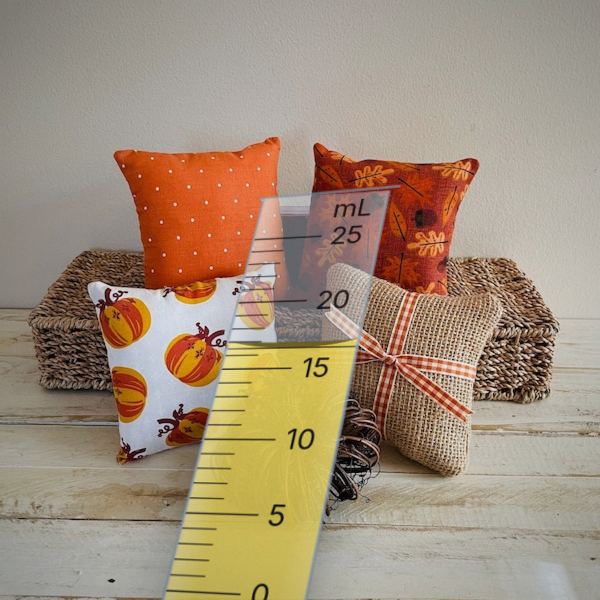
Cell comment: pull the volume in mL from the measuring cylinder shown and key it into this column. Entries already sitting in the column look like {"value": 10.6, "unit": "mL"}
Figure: {"value": 16.5, "unit": "mL"}
